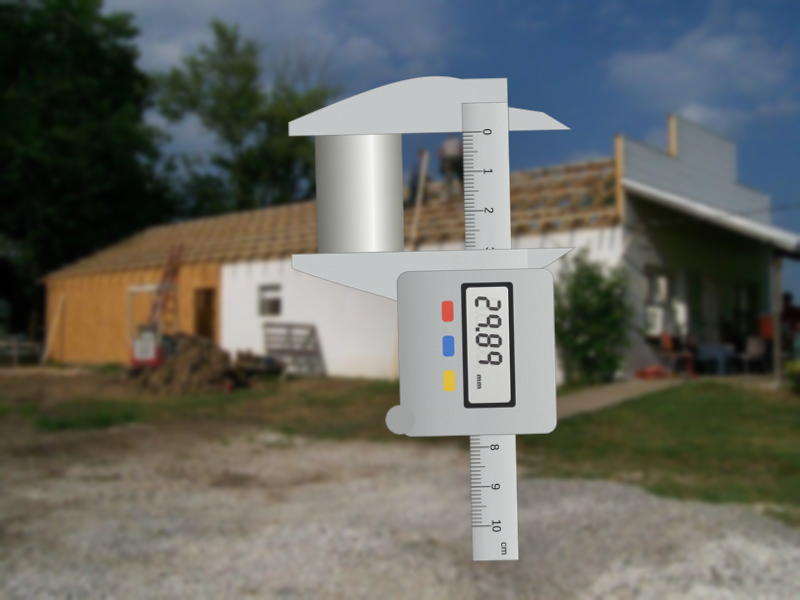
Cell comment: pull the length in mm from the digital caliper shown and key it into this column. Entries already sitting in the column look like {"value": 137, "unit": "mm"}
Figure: {"value": 29.89, "unit": "mm"}
